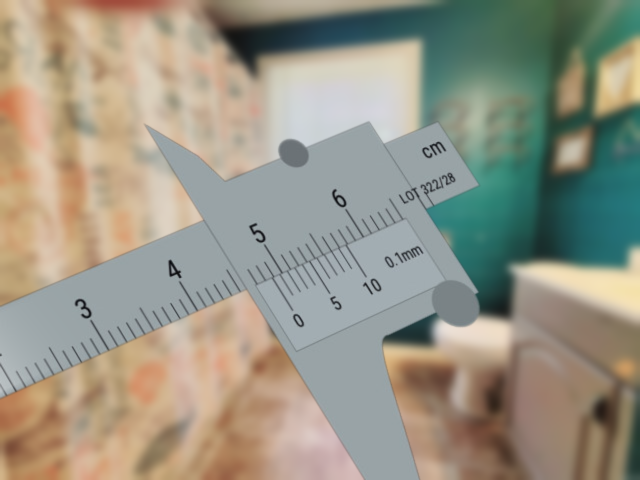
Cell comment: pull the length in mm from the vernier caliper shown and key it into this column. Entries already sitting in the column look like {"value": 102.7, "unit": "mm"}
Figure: {"value": 48.8, "unit": "mm"}
